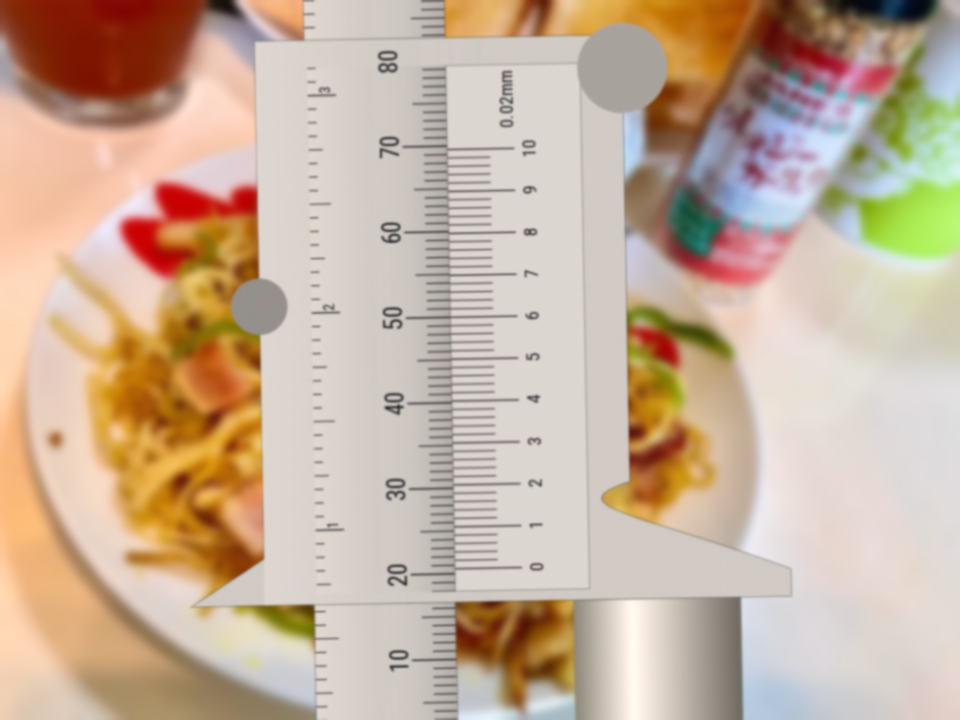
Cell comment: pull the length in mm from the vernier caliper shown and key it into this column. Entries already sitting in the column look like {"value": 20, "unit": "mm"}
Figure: {"value": 20.6, "unit": "mm"}
